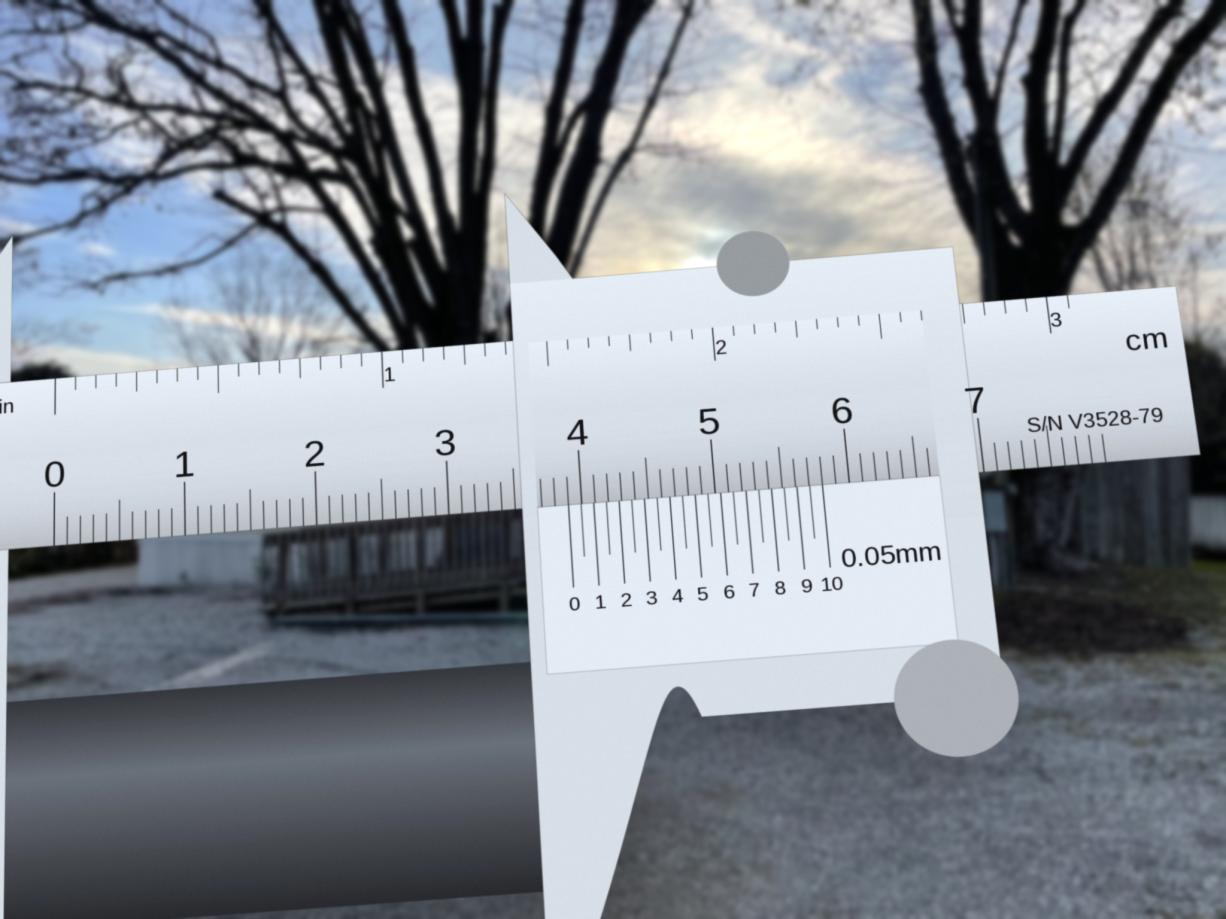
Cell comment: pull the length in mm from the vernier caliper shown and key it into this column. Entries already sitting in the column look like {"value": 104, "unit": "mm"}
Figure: {"value": 39.0, "unit": "mm"}
